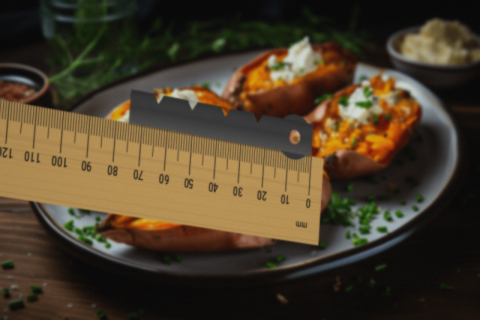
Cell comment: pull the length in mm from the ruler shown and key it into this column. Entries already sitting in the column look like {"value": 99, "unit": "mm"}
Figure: {"value": 75, "unit": "mm"}
